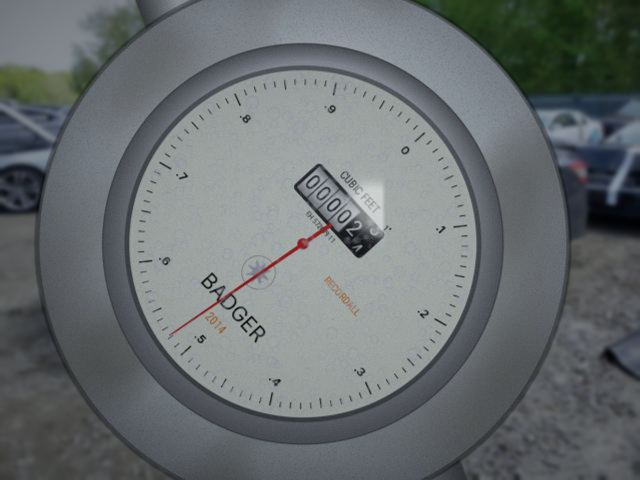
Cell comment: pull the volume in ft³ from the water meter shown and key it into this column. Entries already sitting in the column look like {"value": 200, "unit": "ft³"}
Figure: {"value": 23.52, "unit": "ft³"}
